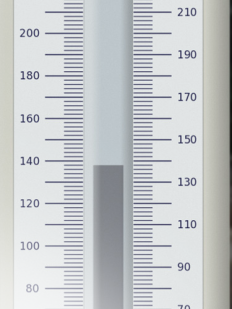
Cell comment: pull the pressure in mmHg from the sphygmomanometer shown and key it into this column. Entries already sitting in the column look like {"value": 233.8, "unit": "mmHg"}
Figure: {"value": 138, "unit": "mmHg"}
